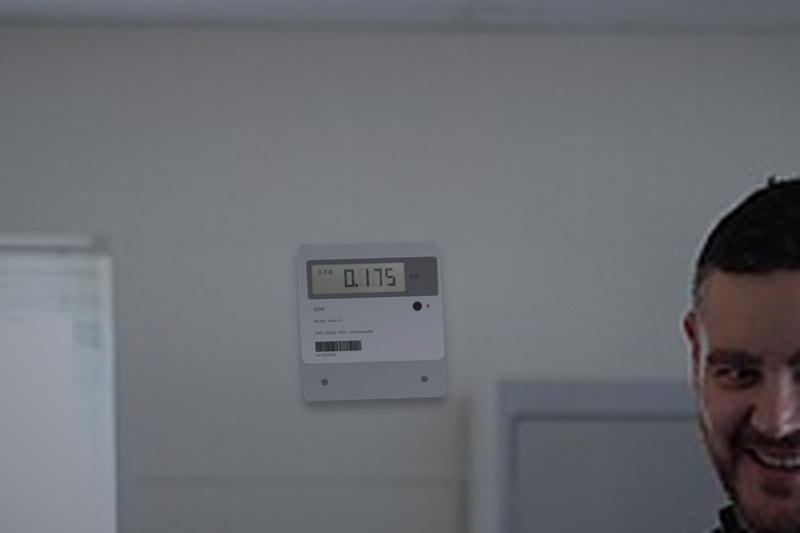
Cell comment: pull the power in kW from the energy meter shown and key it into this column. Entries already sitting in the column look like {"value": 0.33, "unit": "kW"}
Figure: {"value": 0.175, "unit": "kW"}
